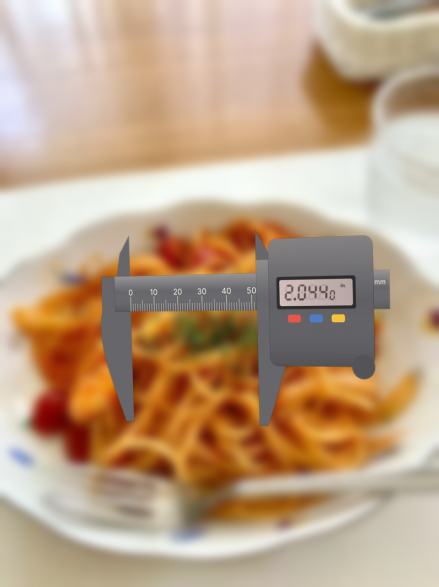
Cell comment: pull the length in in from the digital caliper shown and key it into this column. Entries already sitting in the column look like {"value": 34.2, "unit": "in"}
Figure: {"value": 2.0440, "unit": "in"}
